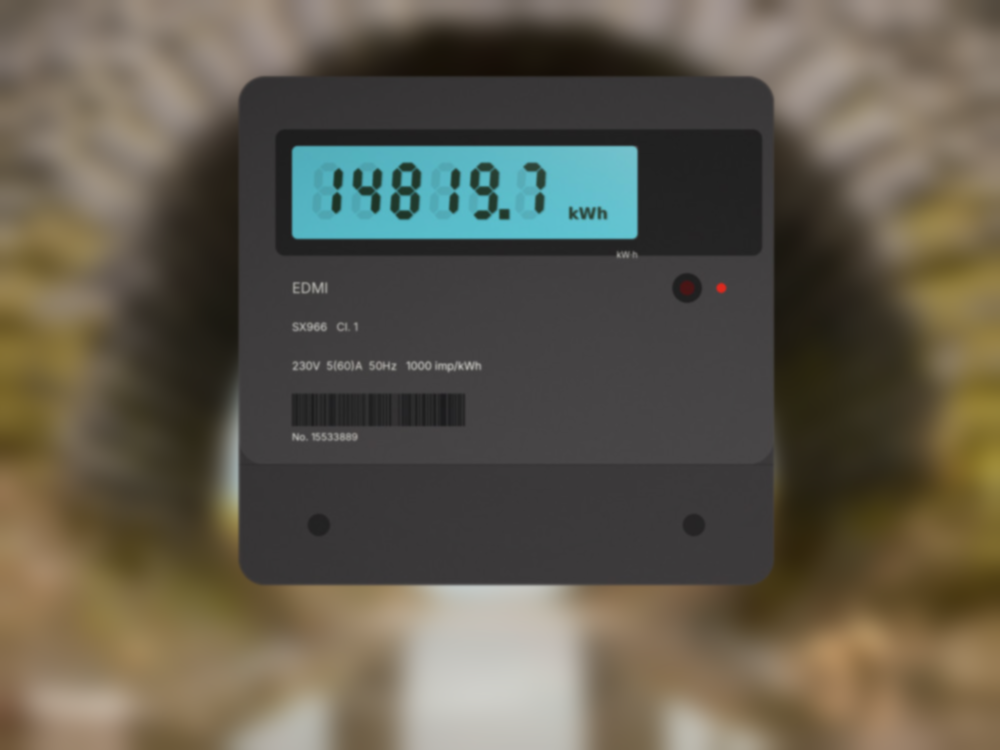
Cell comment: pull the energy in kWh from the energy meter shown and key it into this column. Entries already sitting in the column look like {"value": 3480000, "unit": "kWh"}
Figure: {"value": 14819.7, "unit": "kWh"}
